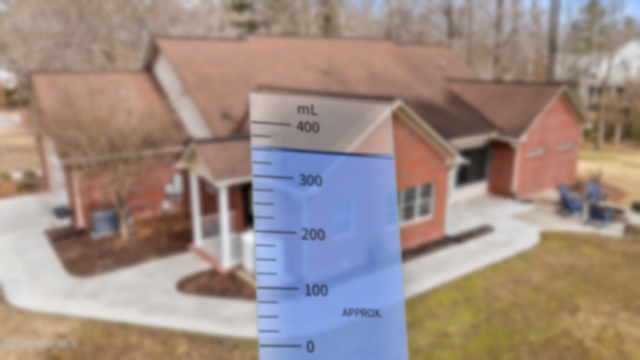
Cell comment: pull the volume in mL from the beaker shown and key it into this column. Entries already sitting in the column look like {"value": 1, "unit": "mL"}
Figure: {"value": 350, "unit": "mL"}
